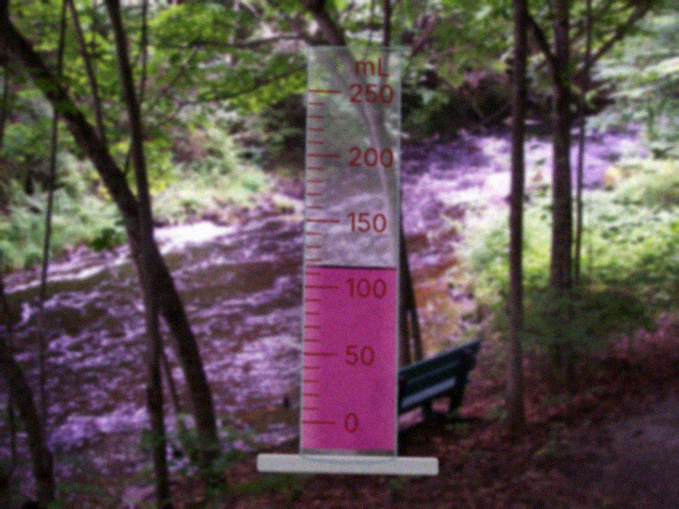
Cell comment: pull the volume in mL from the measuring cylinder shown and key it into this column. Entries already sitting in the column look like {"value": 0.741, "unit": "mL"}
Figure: {"value": 115, "unit": "mL"}
